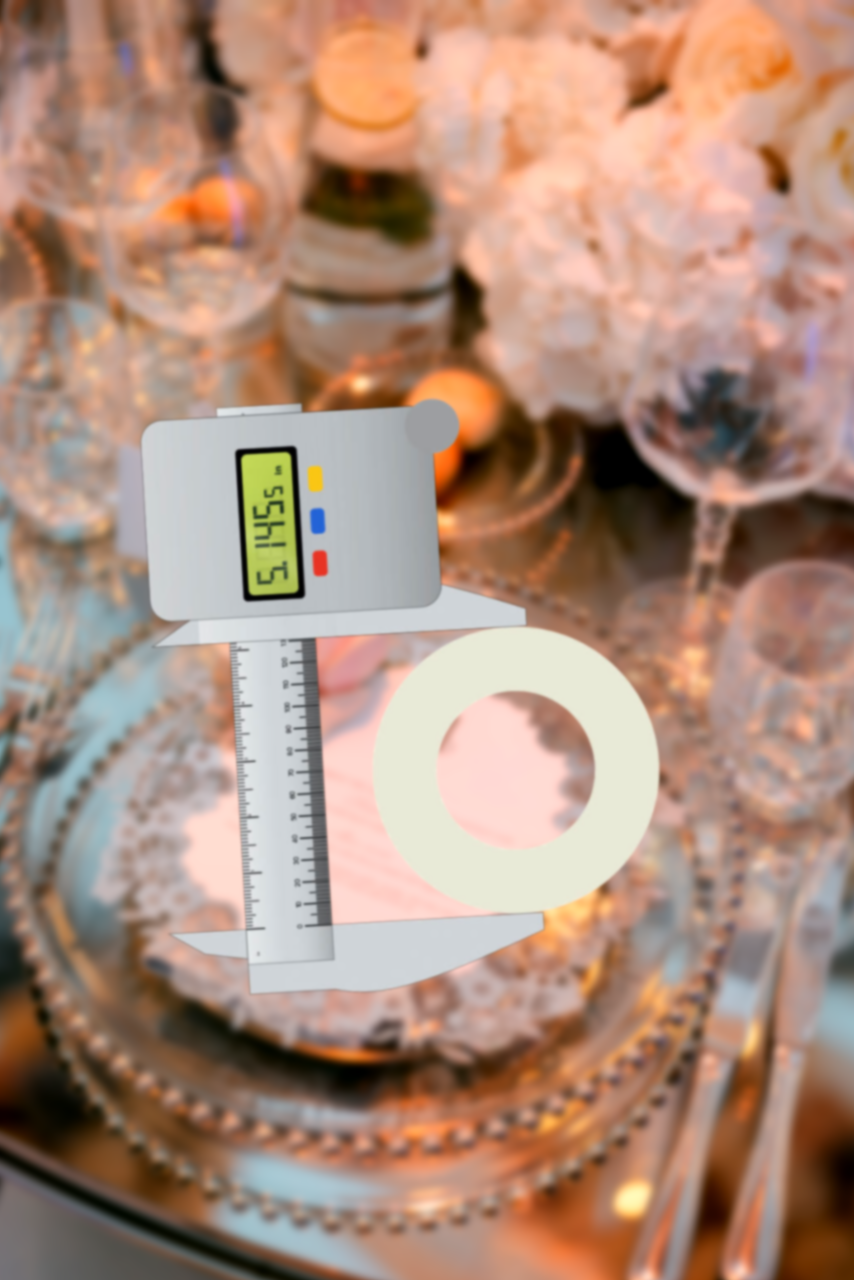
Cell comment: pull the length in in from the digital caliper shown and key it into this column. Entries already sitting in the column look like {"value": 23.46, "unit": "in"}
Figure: {"value": 5.1455, "unit": "in"}
